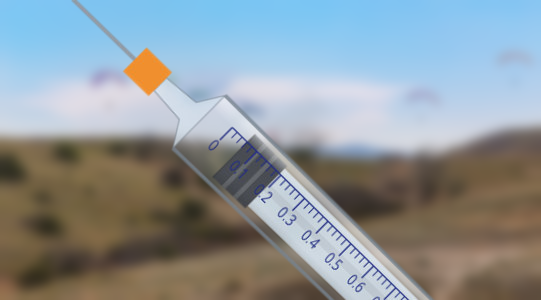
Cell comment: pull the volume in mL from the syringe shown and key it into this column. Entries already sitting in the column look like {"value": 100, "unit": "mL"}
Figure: {"value": 0.06, "unit": "mL"}
